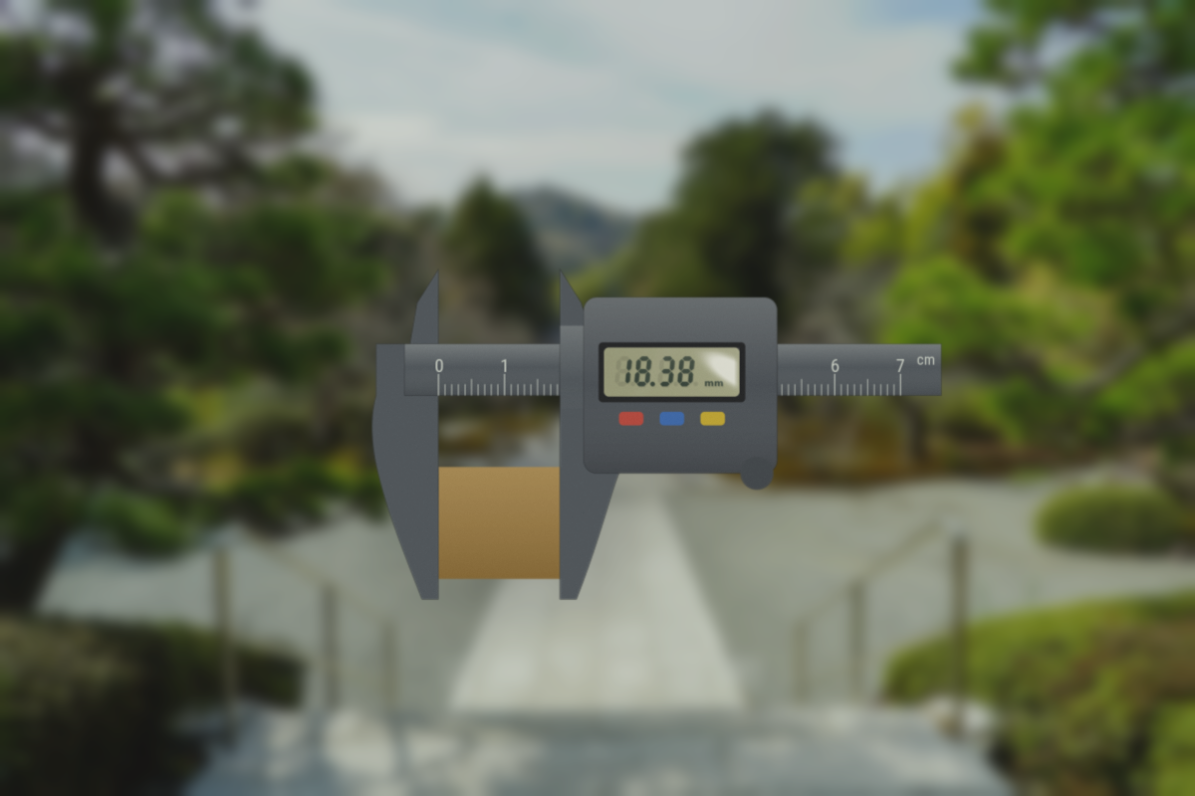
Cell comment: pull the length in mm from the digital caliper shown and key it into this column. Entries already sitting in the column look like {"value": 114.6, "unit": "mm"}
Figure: {"value": 18.38, "unit": "mm"}
